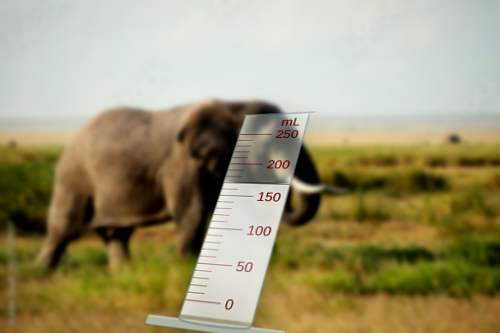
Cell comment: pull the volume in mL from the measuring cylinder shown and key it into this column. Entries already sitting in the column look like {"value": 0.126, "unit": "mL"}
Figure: {"value": 170, "unit": "mL"}
